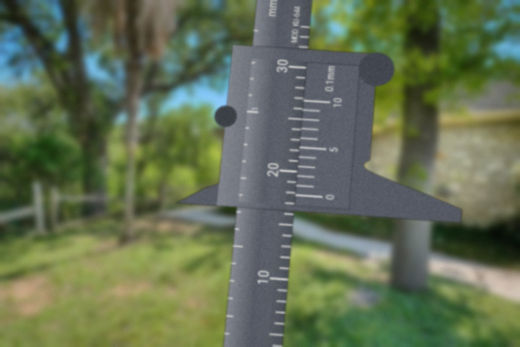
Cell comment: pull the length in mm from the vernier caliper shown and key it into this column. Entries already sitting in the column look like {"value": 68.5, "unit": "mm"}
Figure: {"value": 17.8, "unit": "mm"}
